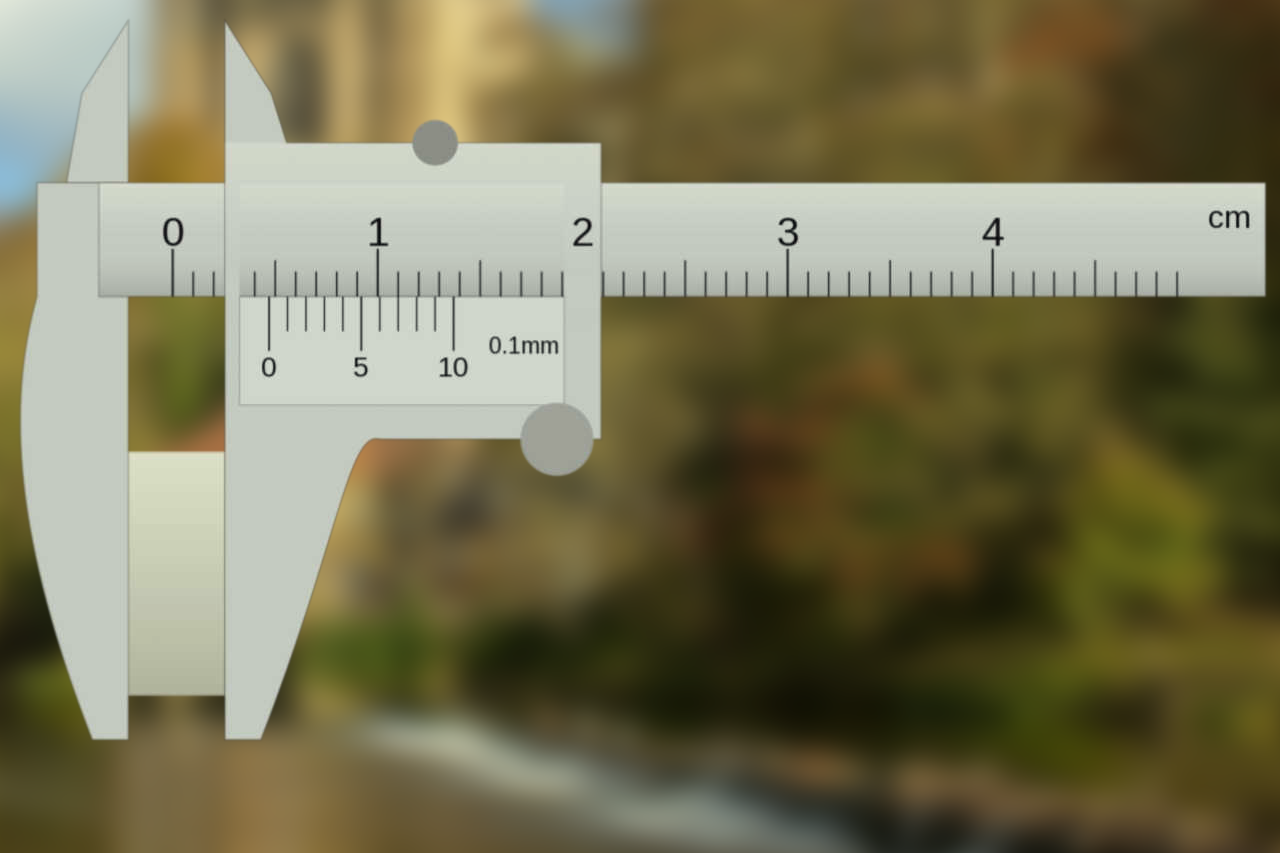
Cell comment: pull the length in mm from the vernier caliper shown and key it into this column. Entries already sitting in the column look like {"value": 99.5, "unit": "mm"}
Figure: {"value": 4.7, "unit": "mm"}
